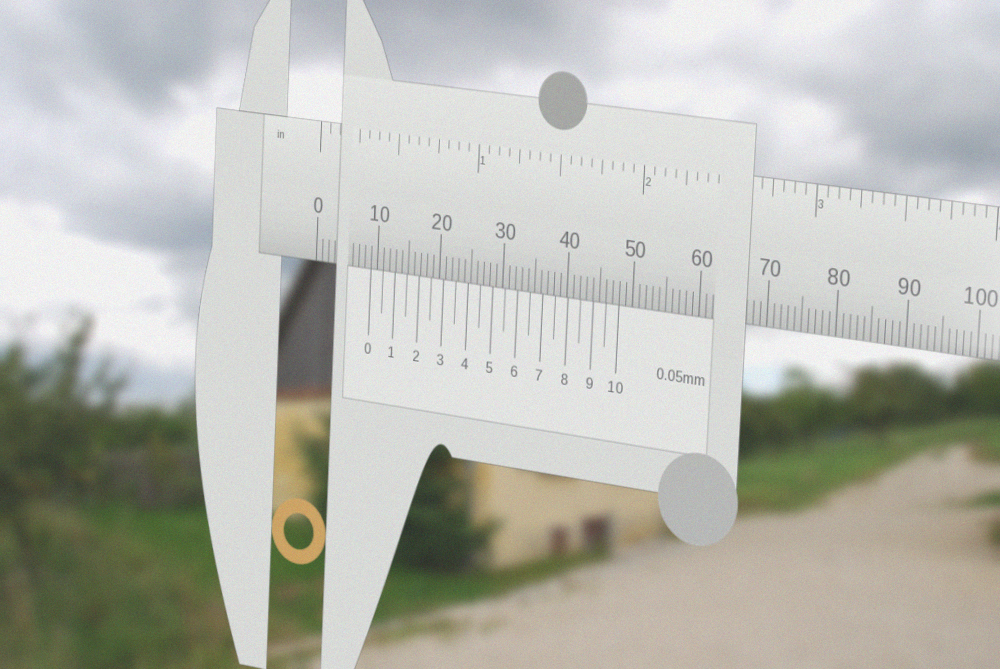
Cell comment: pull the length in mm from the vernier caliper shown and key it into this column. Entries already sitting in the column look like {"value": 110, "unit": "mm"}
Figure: {"value": 9.0, "unit": "mm"}
